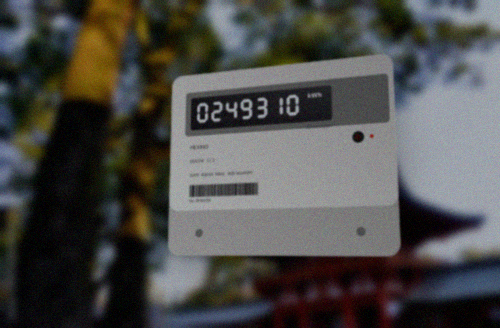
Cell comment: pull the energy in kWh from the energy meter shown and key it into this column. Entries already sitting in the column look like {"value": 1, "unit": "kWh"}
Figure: {"value": 249310, "unit": "kWh"}
